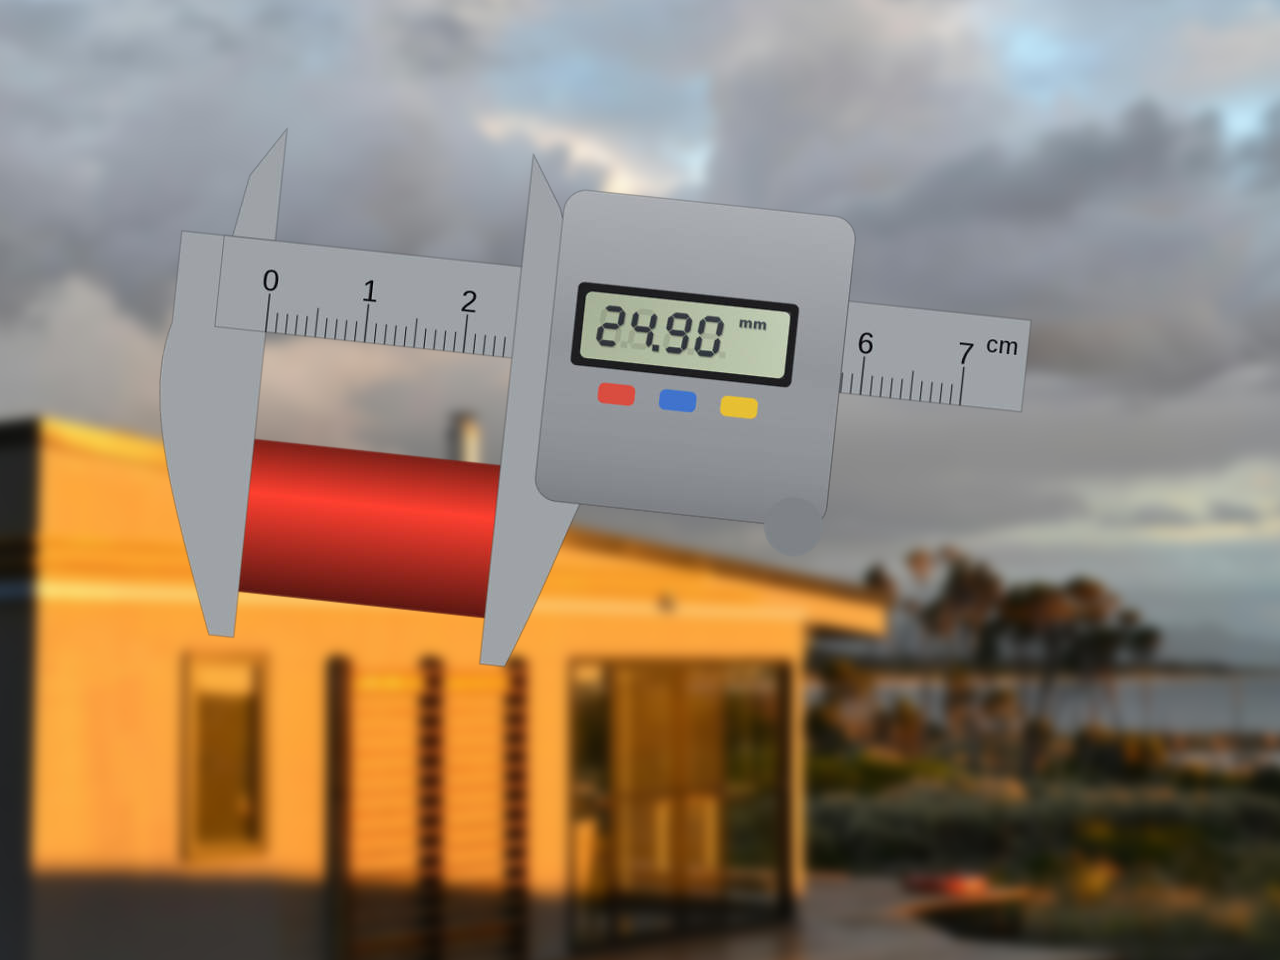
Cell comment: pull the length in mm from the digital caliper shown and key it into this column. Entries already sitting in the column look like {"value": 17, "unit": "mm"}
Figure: {"value": 24.90, "unit": "mm"}
